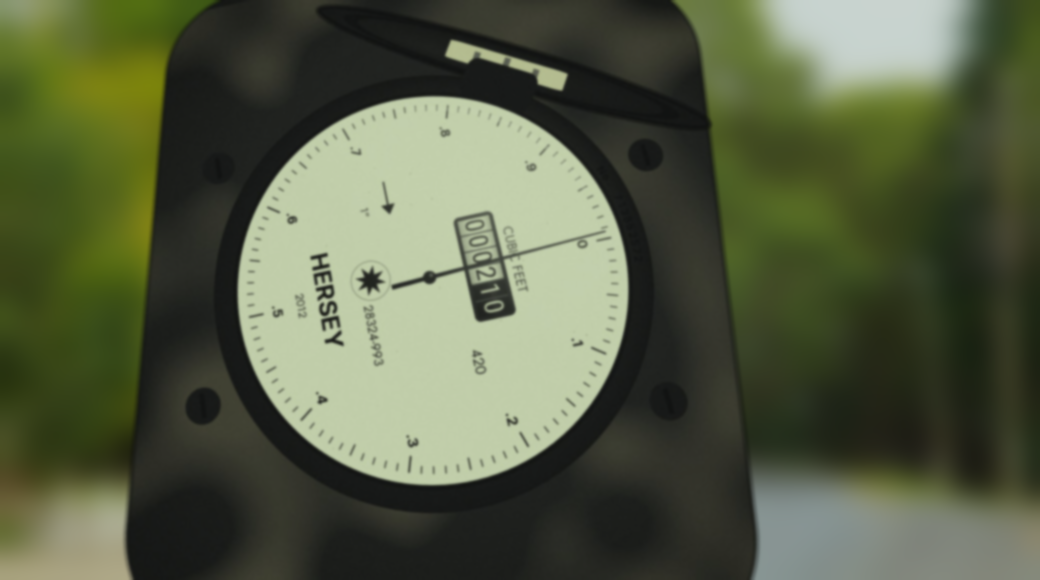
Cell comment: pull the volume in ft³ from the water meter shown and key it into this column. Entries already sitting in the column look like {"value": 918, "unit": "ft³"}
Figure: {"value": 209.99, "unit": "ft³"}
